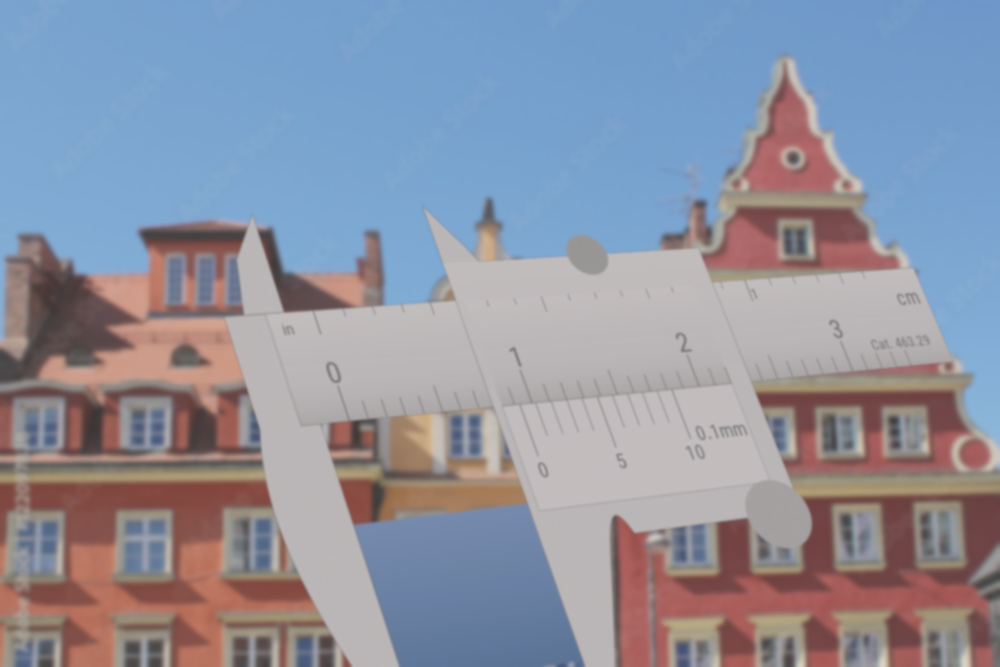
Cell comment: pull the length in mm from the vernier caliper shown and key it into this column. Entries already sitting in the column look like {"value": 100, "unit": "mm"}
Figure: {"value": 9.3, "unit": "mm"}
